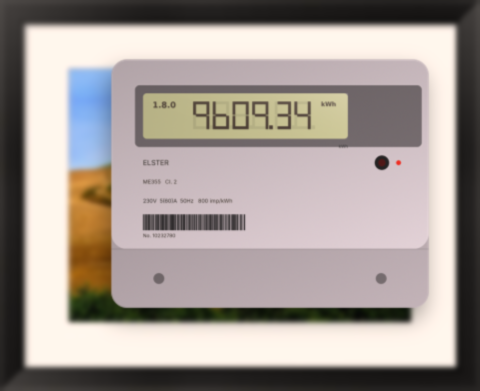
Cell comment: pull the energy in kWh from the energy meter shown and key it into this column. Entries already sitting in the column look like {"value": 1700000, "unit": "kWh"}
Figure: {"value": 9609.34, "unit": "kWh"}
